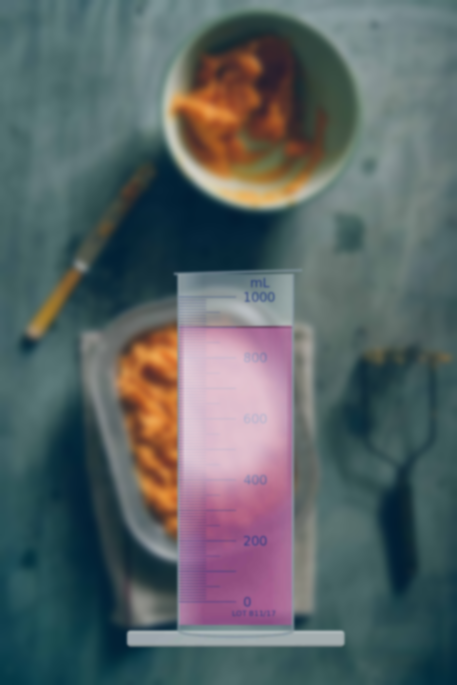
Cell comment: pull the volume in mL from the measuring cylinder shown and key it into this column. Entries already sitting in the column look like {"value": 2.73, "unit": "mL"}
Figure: {"value": 900, "unit": "mL"}
